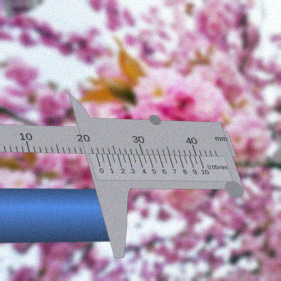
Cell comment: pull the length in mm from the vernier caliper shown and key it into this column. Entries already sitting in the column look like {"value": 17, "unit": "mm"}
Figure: {"value": 21.6, "unit": "mm"}
